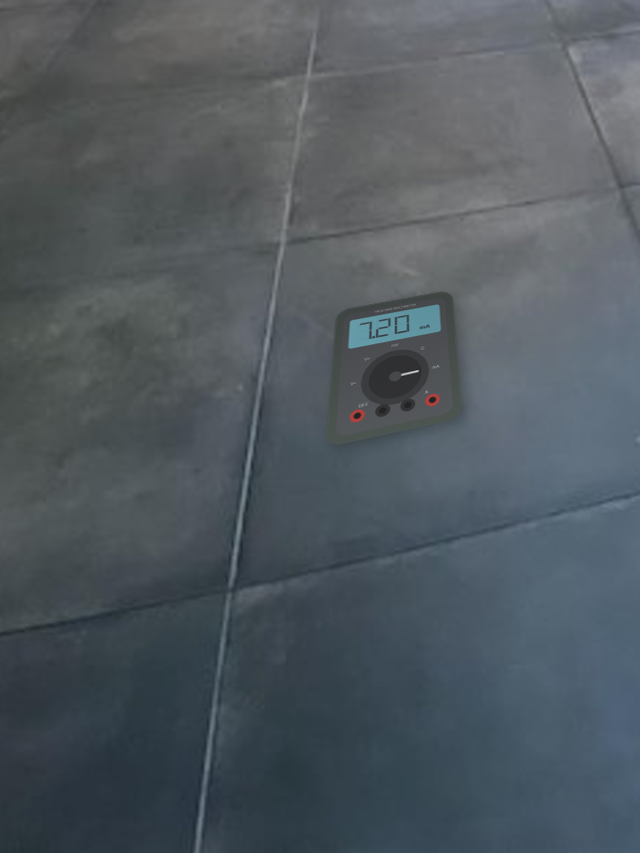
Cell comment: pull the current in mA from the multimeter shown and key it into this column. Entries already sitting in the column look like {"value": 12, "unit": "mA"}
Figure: {"value": 7.20, "unit": "mA"}
